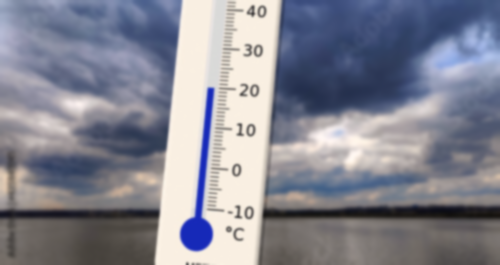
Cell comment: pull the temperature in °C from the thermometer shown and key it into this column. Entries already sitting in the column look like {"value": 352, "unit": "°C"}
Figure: {"value": 20, "unit": "°C"}
